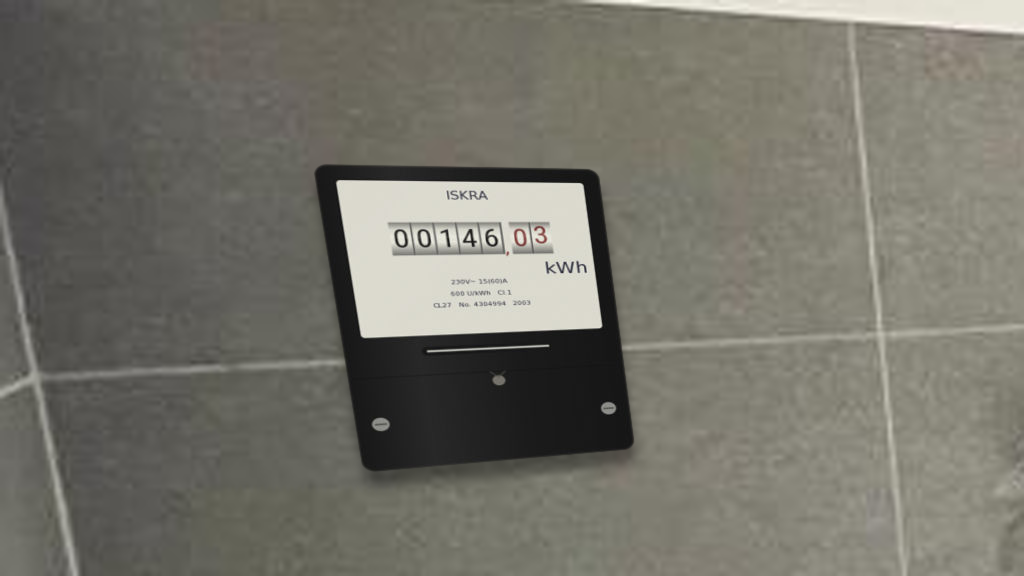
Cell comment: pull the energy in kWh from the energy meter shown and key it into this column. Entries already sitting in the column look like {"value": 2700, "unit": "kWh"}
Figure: {"value": 146.03, "unit": "kWh"}
